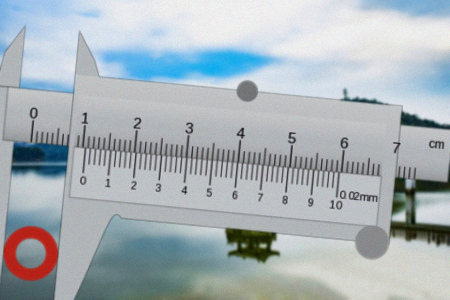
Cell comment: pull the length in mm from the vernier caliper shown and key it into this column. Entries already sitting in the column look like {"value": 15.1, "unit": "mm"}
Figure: {"value": 10.5, "unit": "mm"}
